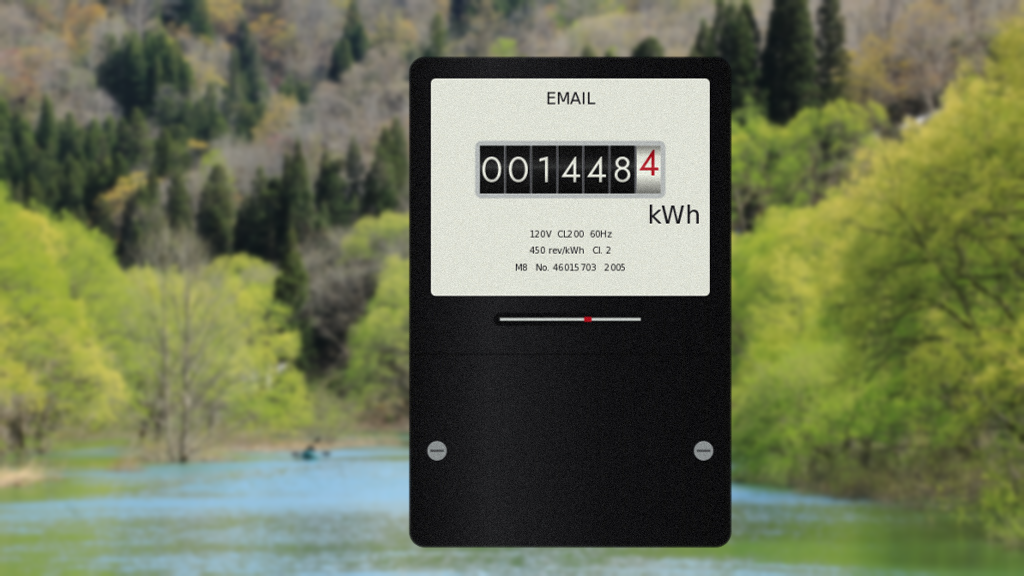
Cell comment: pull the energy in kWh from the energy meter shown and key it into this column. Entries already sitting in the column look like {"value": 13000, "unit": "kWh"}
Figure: {"value": 1448.4, "unit": "kWh"}
